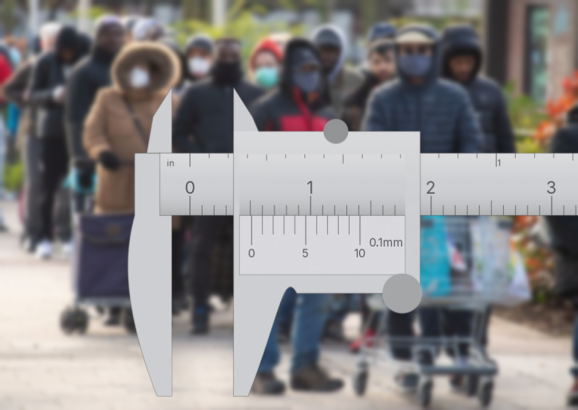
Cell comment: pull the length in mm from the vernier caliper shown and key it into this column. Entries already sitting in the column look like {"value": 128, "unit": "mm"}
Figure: {"value": 5.1, "unit": "mm"}
